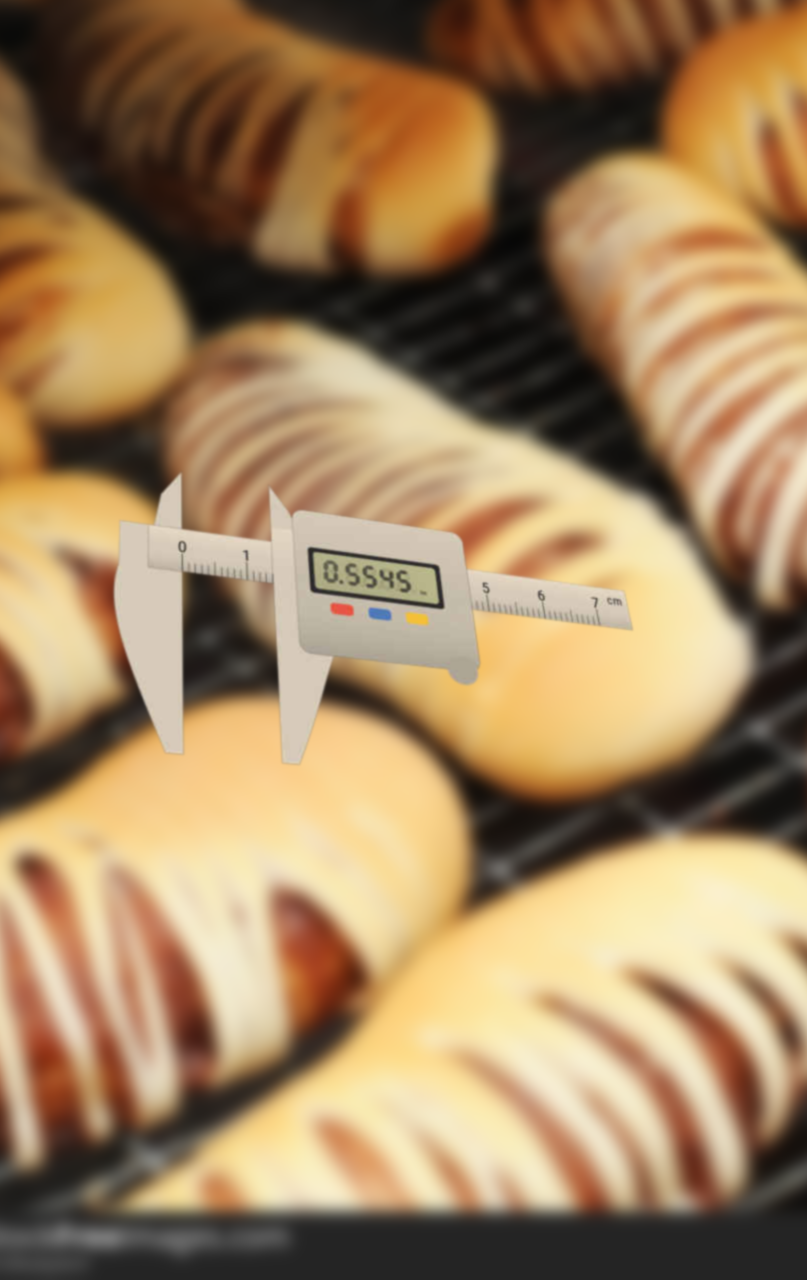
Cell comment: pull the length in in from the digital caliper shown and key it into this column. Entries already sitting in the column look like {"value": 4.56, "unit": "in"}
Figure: {"value": 0.5545, "unit": "in"}
